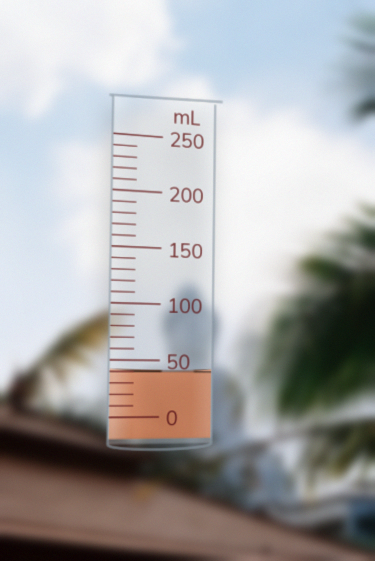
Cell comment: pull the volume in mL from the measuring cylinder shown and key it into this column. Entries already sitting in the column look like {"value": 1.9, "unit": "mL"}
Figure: {"value": 40, "unit": "mL"}
